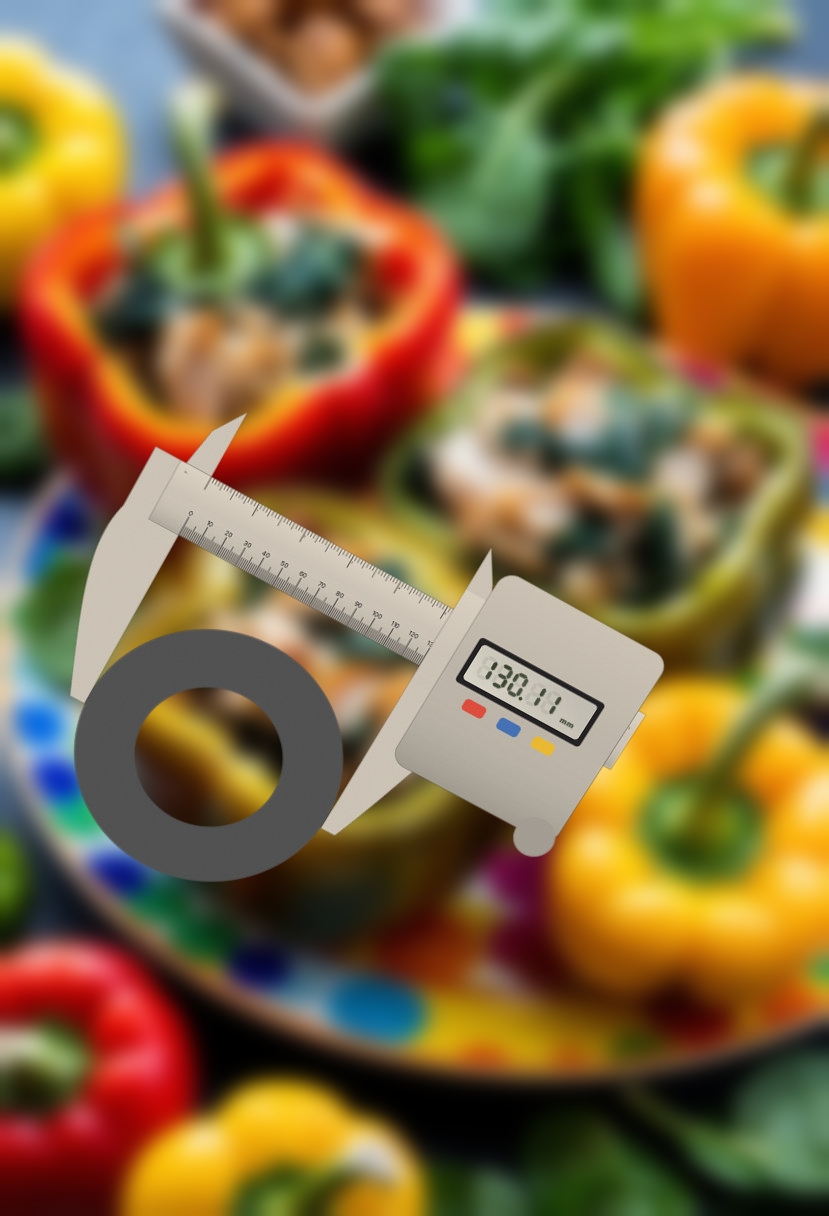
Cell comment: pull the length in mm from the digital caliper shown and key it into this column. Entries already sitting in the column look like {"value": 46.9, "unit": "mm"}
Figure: {"value": 130.11, "unit": "mm"}
